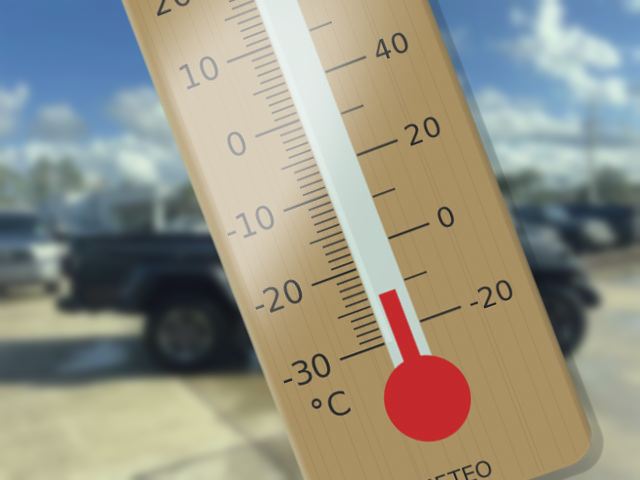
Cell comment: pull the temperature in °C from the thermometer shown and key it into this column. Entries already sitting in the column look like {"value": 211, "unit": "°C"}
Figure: {"value": -24, "unit": "°C"}
